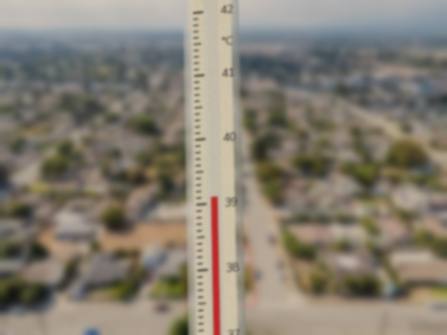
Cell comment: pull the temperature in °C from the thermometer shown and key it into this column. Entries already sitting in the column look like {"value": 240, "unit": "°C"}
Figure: {"value": 39.1, "unit": "°C"}
